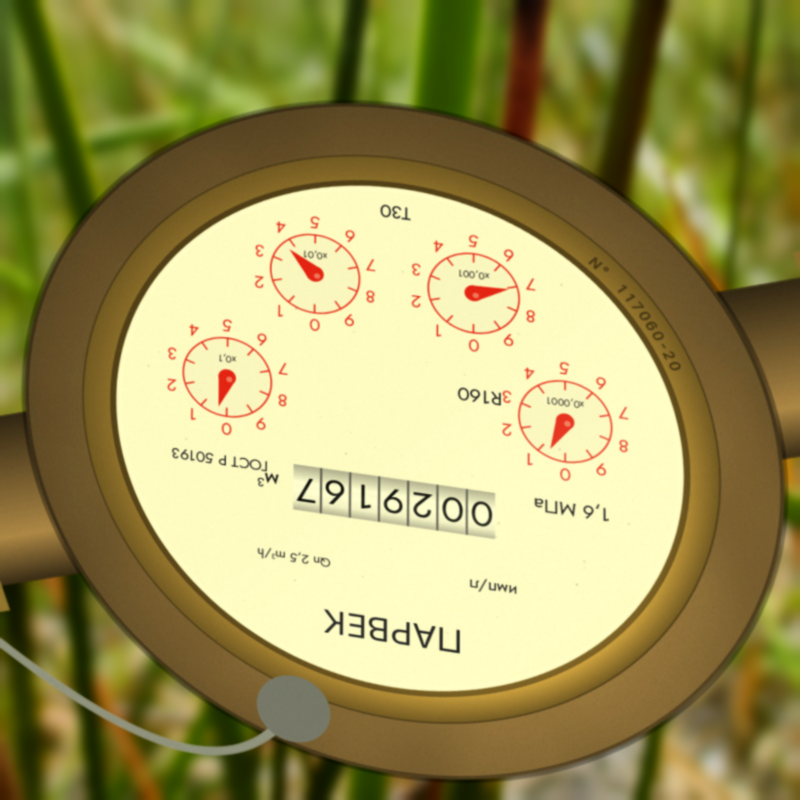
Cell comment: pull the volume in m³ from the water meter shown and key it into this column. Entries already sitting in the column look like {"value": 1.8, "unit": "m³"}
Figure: {"value": 29167.0370, "unit": "m³"}
